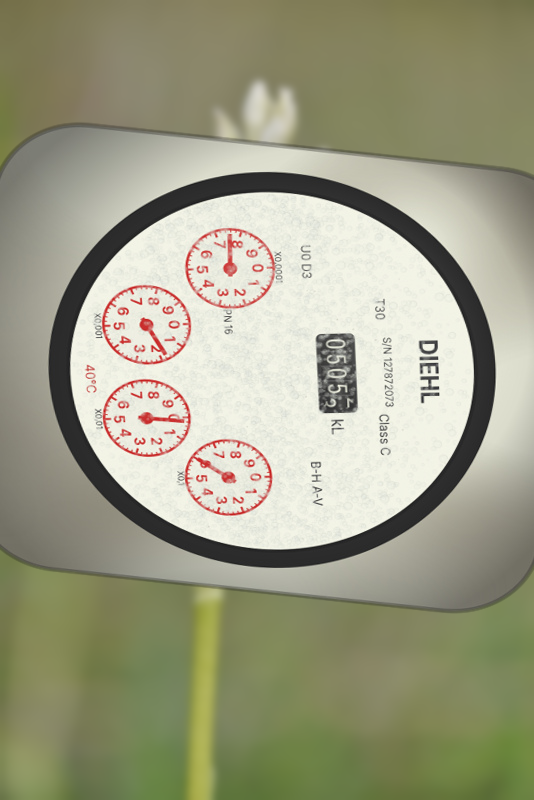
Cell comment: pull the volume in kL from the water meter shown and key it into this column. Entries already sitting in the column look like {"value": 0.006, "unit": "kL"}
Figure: {"value": 5052.6017, "unit": "kL"}
